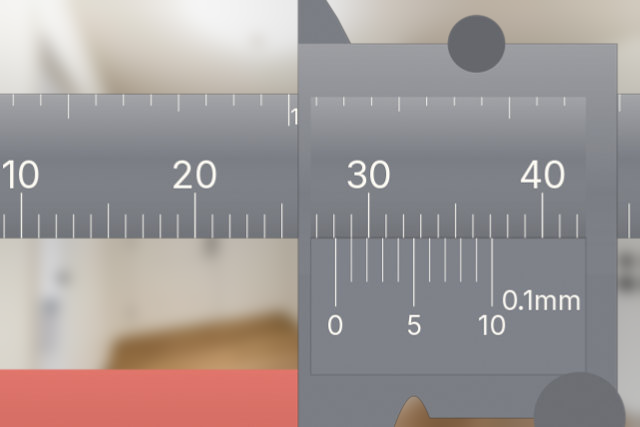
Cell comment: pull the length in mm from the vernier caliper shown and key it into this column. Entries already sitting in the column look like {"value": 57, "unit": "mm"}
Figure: {"value": 28.1, "unit": "mm"}
